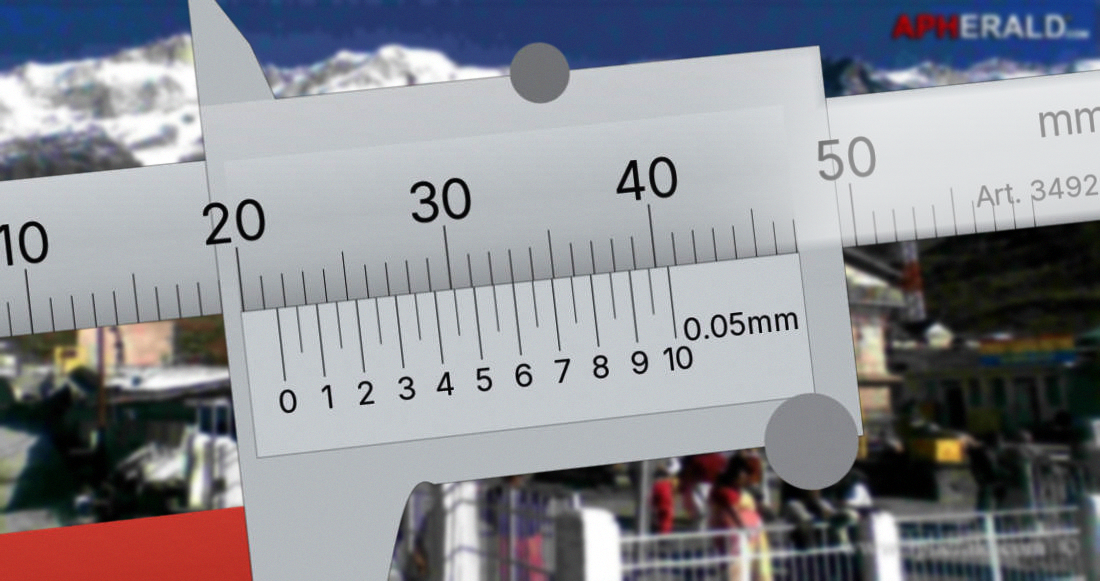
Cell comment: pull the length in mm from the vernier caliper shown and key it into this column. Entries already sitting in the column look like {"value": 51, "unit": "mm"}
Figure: {"value": 21.6, "unit": "mm"}
